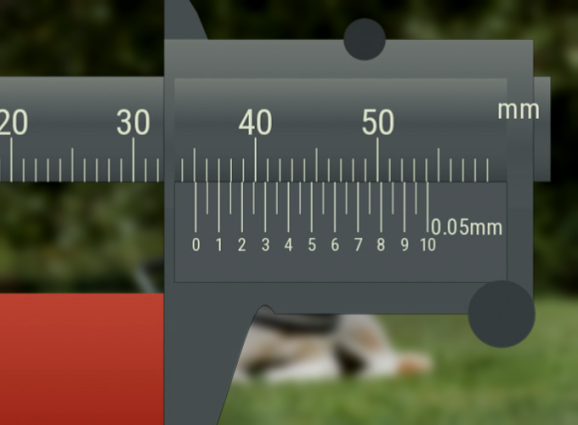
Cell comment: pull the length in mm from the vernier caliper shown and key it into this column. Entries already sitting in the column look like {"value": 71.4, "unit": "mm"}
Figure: {"value": 35.1, "unit": "mm"}
